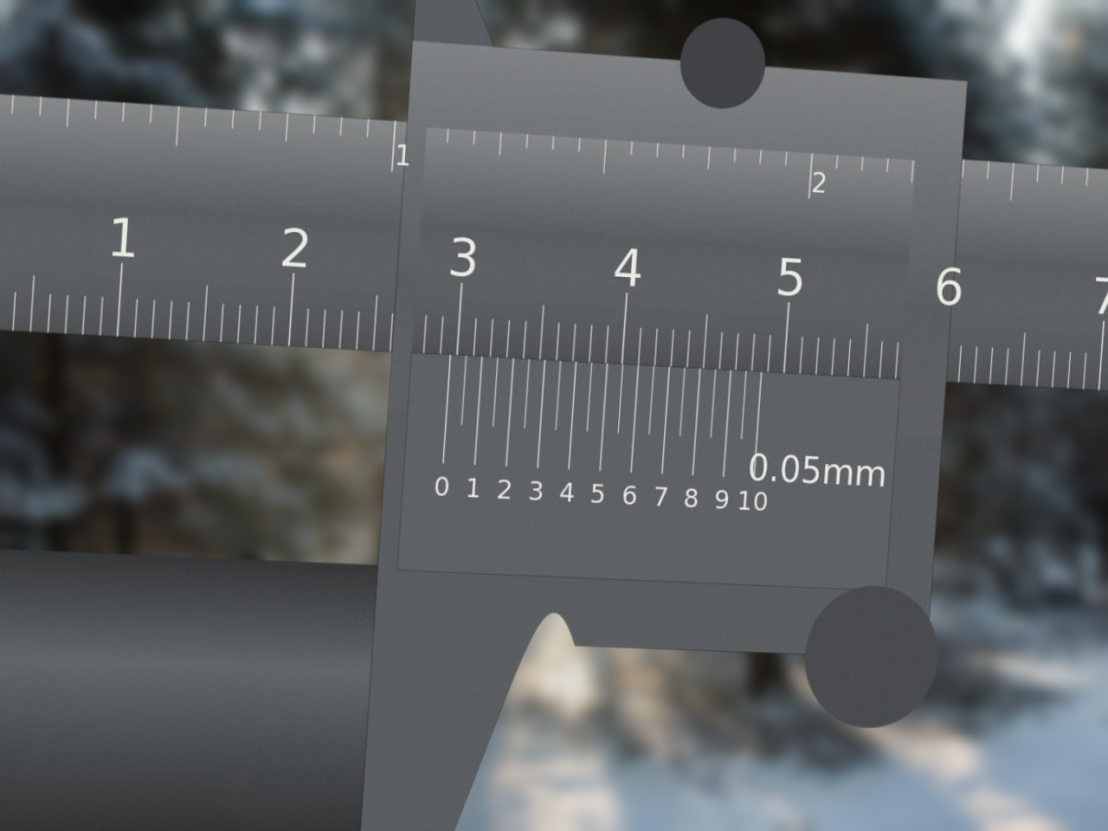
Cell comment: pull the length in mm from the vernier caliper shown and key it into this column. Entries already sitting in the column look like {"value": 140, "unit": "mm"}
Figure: {"value": 29.6, "unit": "mm"}
